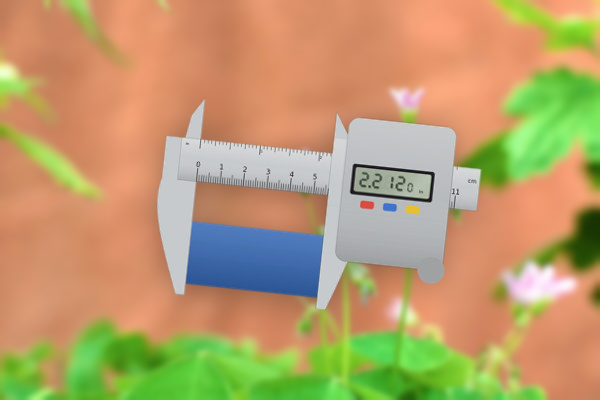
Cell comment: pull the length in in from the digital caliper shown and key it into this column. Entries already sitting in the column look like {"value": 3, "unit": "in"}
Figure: {"value": 2.2120, "unit": "in"}
